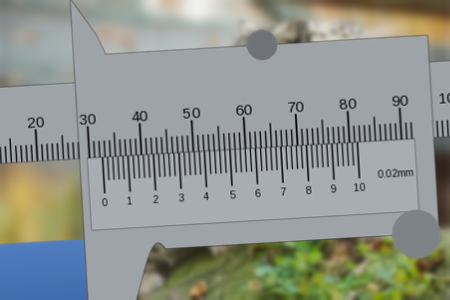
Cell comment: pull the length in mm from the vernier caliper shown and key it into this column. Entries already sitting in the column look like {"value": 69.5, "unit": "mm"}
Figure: {"value": 32.5, "unit": "mm"}
